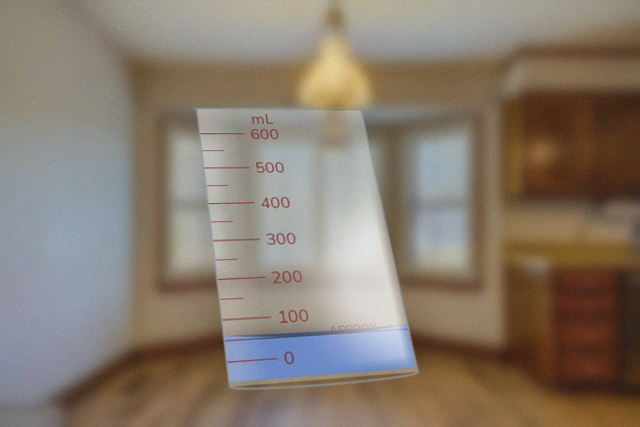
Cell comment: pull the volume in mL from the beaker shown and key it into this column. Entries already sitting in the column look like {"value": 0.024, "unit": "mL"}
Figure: {"value": 50, "unit": "mL"}
